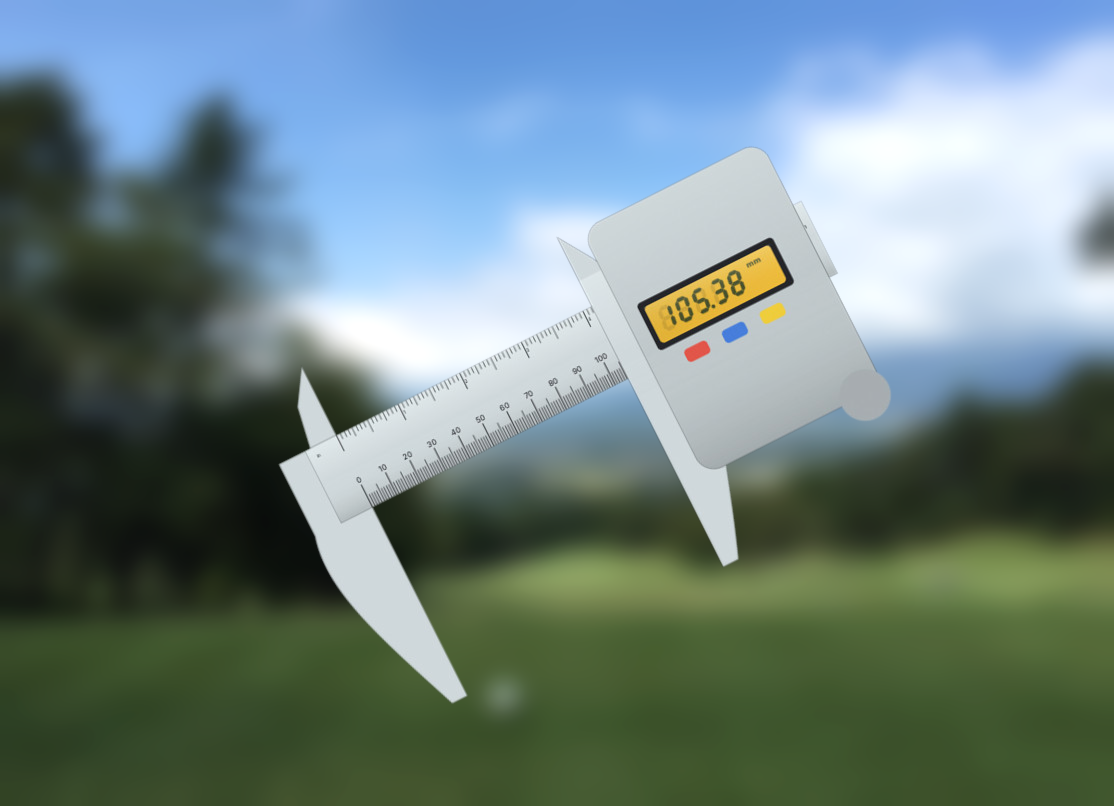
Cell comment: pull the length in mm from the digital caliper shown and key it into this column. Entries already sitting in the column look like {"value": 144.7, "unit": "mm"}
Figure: {"value": 105.38, "unit": "mm"}
